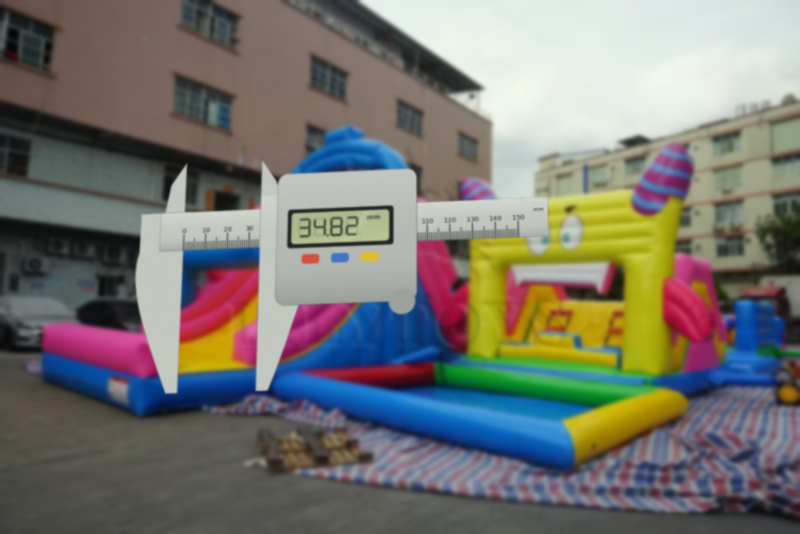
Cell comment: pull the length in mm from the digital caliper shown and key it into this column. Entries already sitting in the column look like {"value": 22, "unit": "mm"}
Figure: {"value": 34.82, "unit": "mm"}
